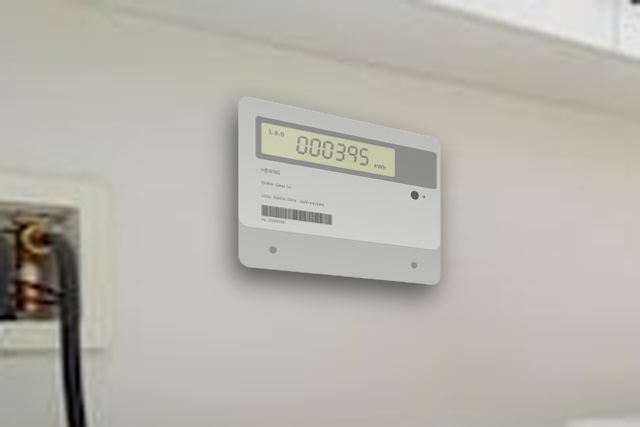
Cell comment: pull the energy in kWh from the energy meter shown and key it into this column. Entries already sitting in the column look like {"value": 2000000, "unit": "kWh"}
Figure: {"value": 395, "unit": "kWh"}
